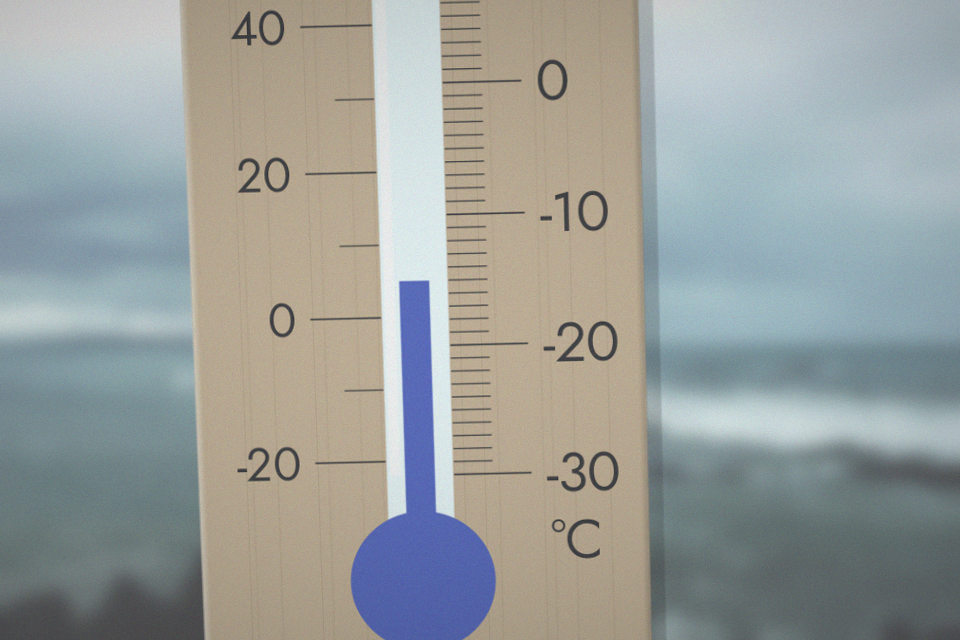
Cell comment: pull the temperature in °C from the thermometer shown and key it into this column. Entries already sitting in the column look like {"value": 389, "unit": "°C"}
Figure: {"value": -15, "unit": "°C"}
